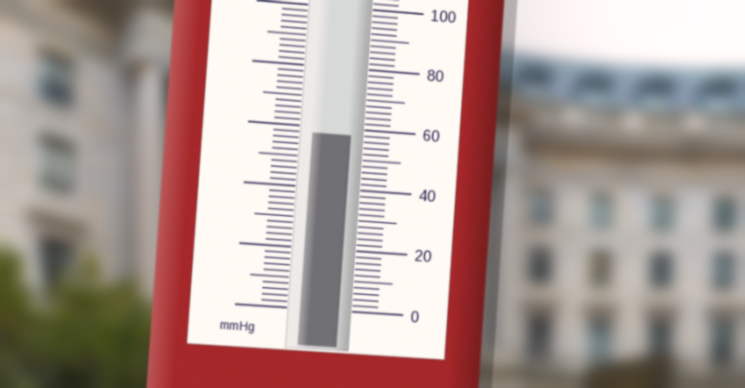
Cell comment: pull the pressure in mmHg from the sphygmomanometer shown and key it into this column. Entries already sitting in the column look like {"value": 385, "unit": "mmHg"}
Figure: {"value": 58, "unit": "mmHg"}
